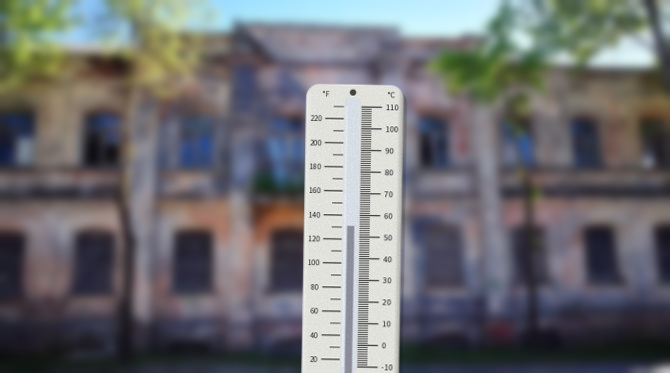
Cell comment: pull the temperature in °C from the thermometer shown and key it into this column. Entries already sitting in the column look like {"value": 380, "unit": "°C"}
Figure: {"value": 55, "unit": "°C"}
